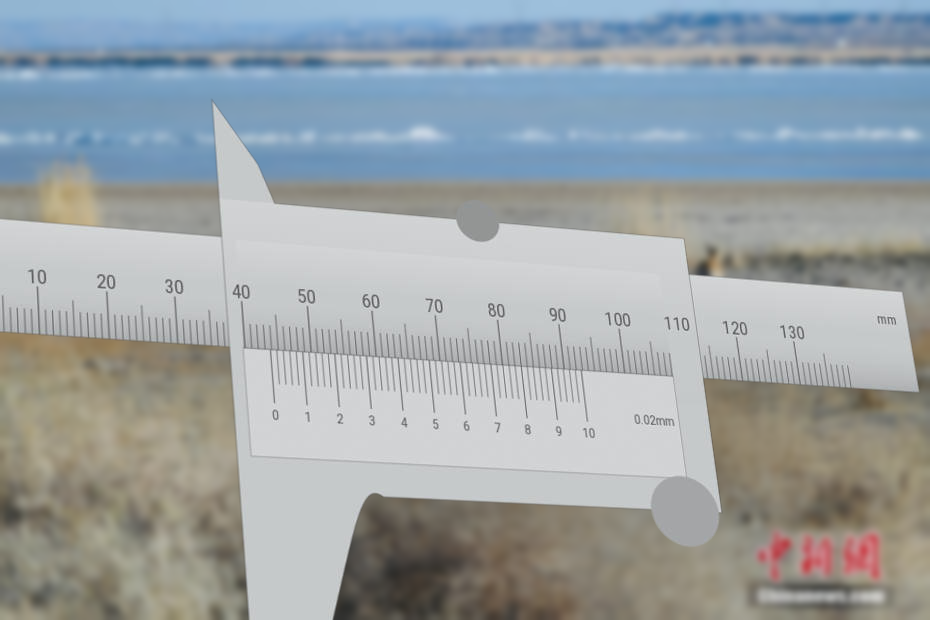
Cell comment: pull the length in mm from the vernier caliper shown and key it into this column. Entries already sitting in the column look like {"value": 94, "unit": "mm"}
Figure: {"value": 43.8, "unit": "mm"}
